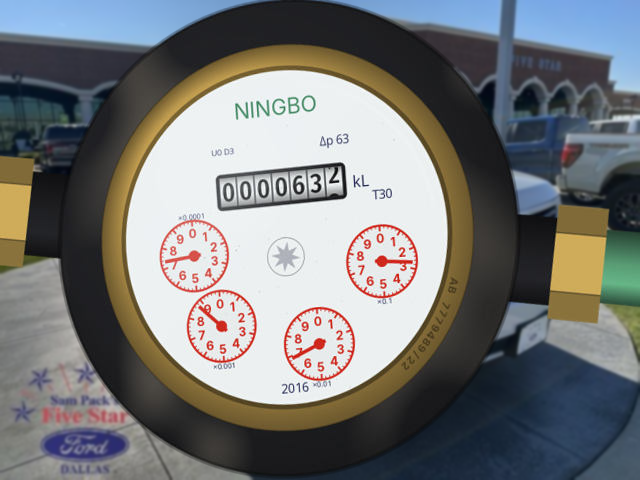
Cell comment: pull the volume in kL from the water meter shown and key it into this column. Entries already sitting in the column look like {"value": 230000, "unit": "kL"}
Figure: {"value": 632.2687, "unit": "kL"}
